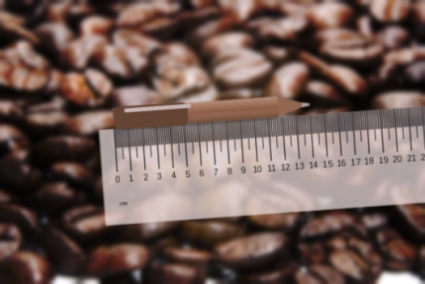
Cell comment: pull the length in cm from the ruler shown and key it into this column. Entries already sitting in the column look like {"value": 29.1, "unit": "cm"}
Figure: {"value": 14, "unit": "cm"}
